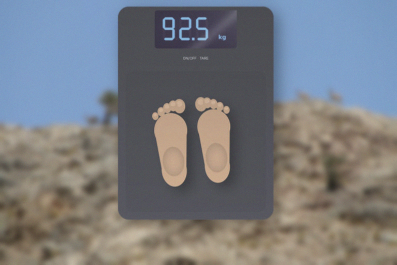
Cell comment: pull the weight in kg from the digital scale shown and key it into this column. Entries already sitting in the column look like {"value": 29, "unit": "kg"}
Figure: {"value": 92.5, "unit": "kg"}
